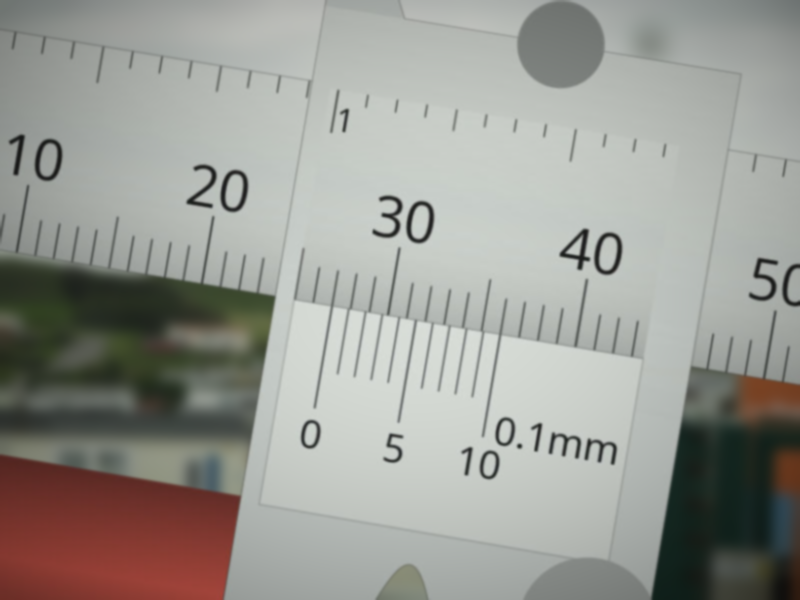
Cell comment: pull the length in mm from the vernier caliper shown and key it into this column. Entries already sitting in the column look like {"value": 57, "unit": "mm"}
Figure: {"value": 27.0, "unit": "mm"}
